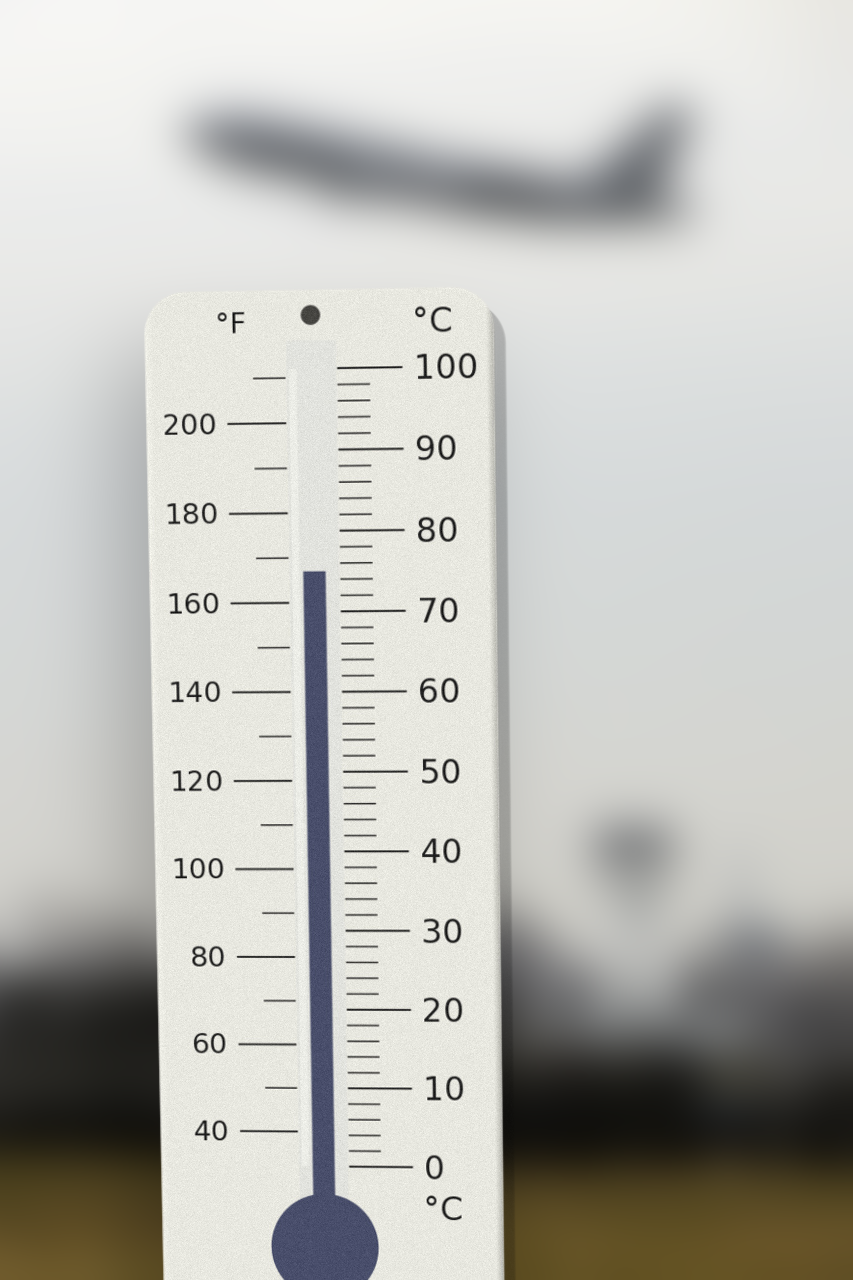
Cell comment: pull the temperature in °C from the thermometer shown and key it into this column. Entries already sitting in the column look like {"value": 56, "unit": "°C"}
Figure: {"value": 75, "unit": "°C"}
